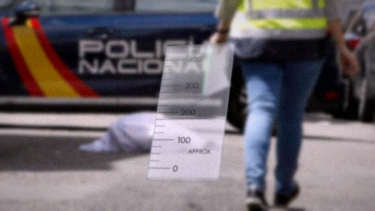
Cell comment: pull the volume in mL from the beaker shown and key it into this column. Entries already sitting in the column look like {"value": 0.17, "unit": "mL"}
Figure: {"value": 175, "unit": "mL"}
